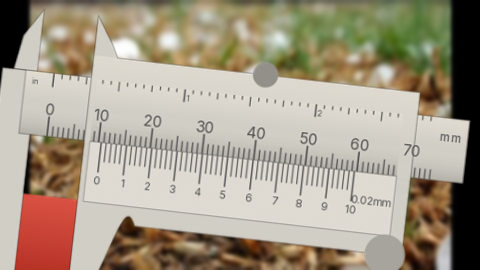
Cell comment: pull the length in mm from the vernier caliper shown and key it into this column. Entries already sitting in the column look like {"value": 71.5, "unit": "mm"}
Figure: {"value": 10.5, "unit": "mm"}
